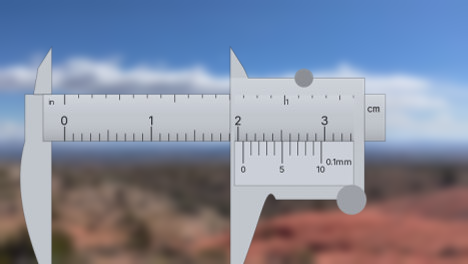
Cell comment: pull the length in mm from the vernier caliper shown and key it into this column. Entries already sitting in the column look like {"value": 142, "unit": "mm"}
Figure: {"value": 20.6, "unit": "mm"}
